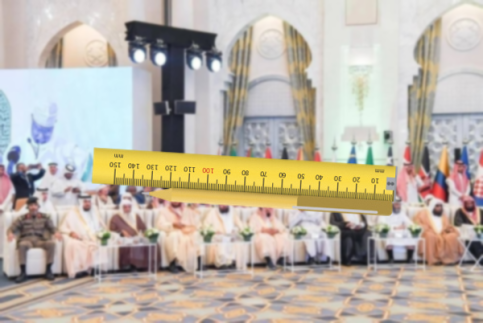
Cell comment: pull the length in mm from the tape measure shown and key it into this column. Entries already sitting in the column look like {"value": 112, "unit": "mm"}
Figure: {"value": 135, "unit": "mm"}
